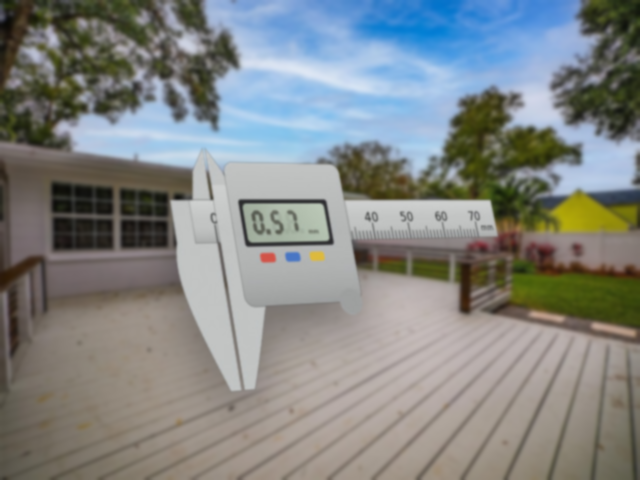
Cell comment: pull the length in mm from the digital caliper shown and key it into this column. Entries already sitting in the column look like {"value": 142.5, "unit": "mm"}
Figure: {"value": 0.57, "unit": "mm"}
